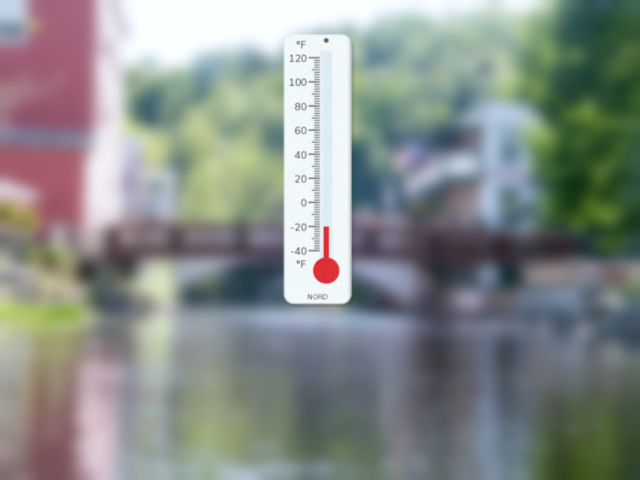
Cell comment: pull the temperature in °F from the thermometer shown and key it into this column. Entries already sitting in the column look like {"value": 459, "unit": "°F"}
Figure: {"value": -20, "unit": "°F"}
